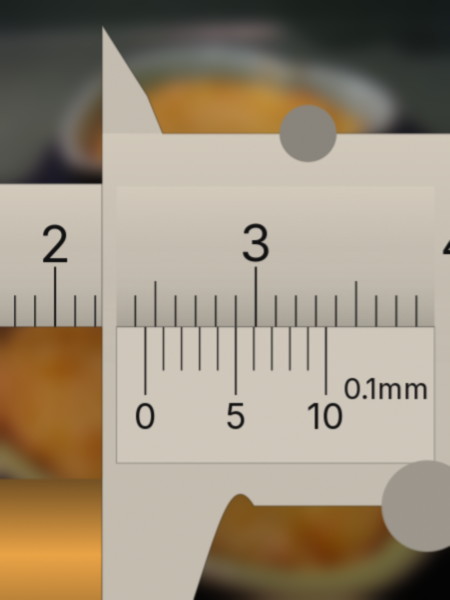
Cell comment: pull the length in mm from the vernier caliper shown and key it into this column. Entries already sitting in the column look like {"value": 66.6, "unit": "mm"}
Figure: {"value": 24.5, "unit": "mm"}
